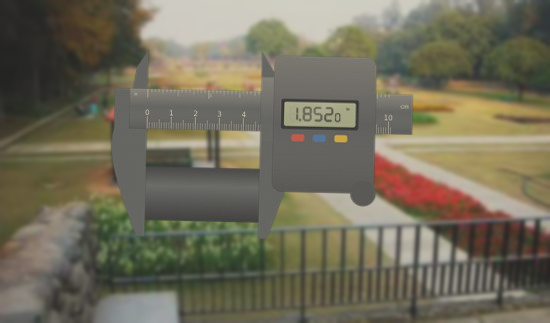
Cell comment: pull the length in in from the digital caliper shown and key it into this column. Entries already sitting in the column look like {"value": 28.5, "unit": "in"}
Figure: {"value": 1.8520, "unit": "in"}
